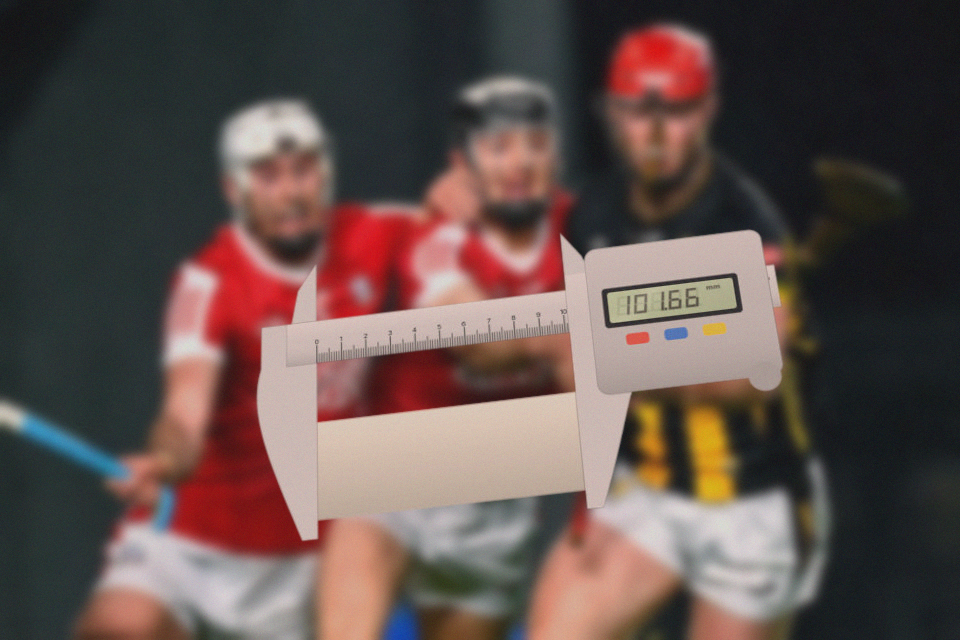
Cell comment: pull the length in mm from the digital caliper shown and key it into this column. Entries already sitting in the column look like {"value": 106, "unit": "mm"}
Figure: {"value": 101.66, "unit": "mm"}
